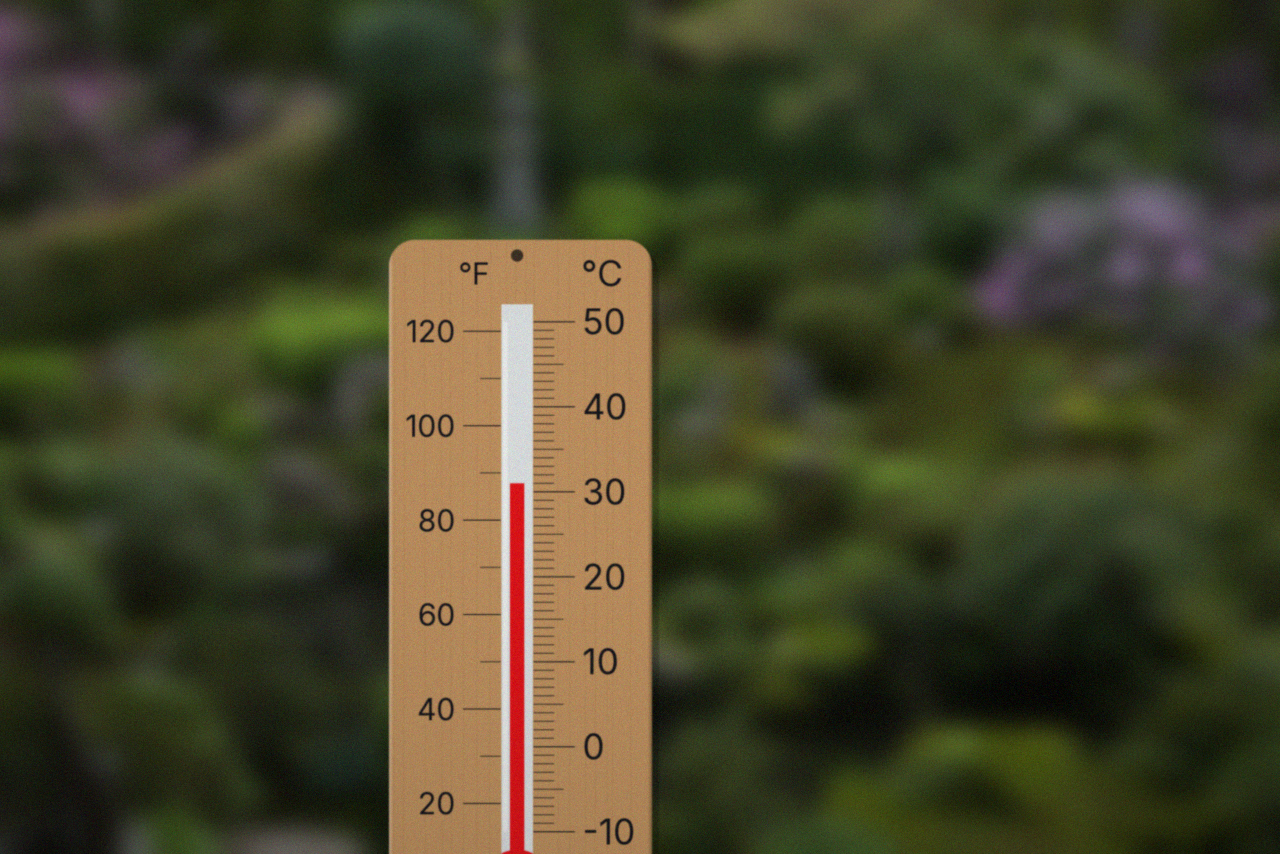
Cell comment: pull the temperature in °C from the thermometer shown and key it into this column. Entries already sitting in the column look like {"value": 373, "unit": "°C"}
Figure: {"value": 31, "unit": "°C"}
